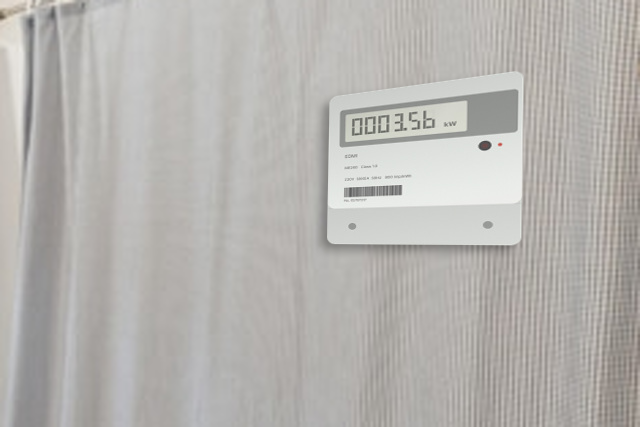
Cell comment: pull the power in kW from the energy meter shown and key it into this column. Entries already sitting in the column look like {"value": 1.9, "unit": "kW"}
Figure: {"value": 3.56, "unit": "kW"}
